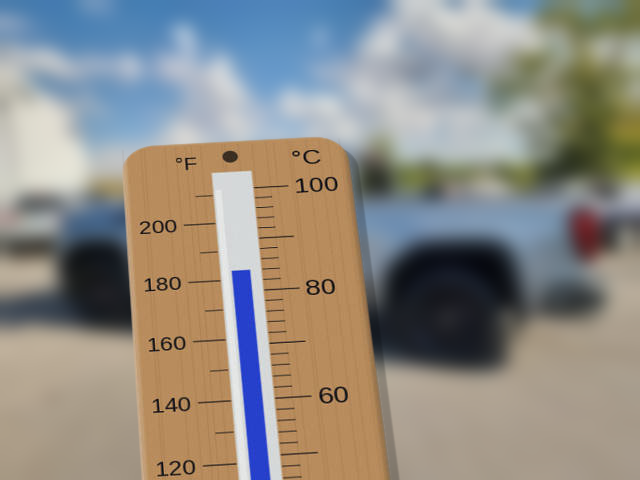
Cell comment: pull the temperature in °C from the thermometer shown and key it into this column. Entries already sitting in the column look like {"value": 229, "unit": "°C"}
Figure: {"value": 84, "unit": "°C"}
